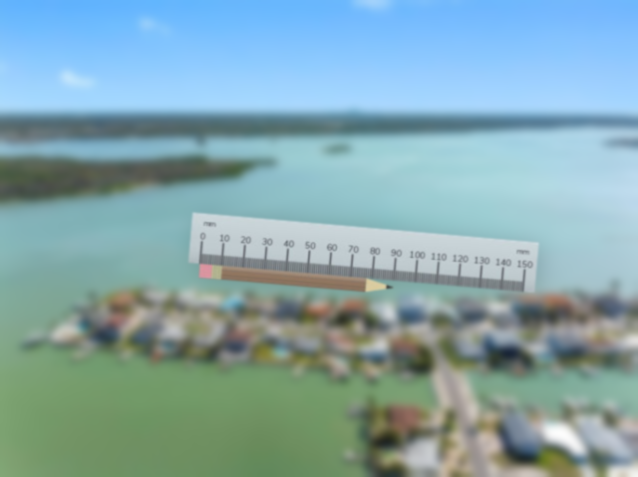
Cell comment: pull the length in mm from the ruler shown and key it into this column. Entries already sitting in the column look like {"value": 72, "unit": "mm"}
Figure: {"value": 90, "unit": "mm"}
